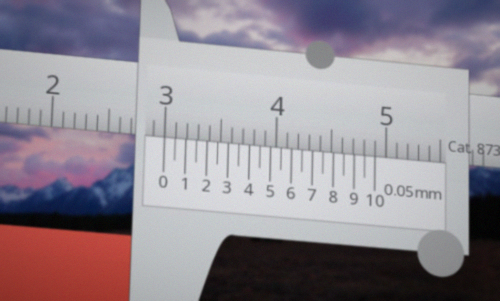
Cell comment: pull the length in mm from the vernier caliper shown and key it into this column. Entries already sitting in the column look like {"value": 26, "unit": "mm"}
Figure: {"value": 30.0, "unit": "mm"}
